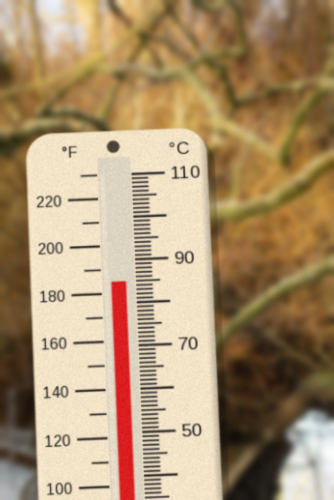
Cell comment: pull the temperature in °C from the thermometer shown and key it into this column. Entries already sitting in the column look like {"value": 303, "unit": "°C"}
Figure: {"value": 85, "unit": "°C"}
